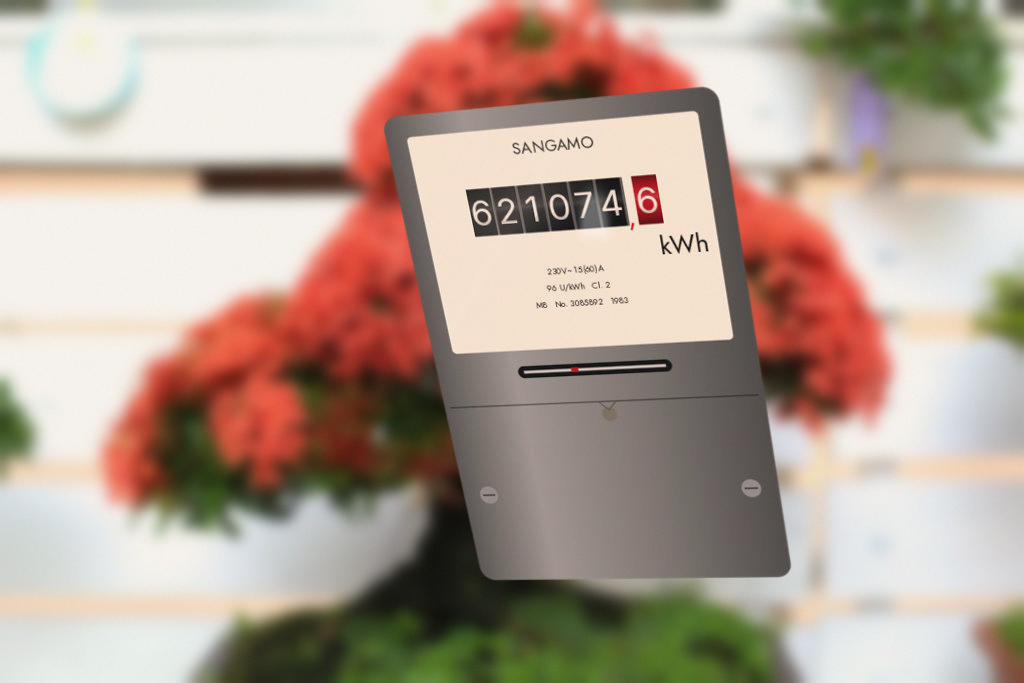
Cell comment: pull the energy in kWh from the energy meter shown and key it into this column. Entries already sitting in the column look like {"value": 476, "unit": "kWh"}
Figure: {"value": 621074.6, "unit": "kWh"}
